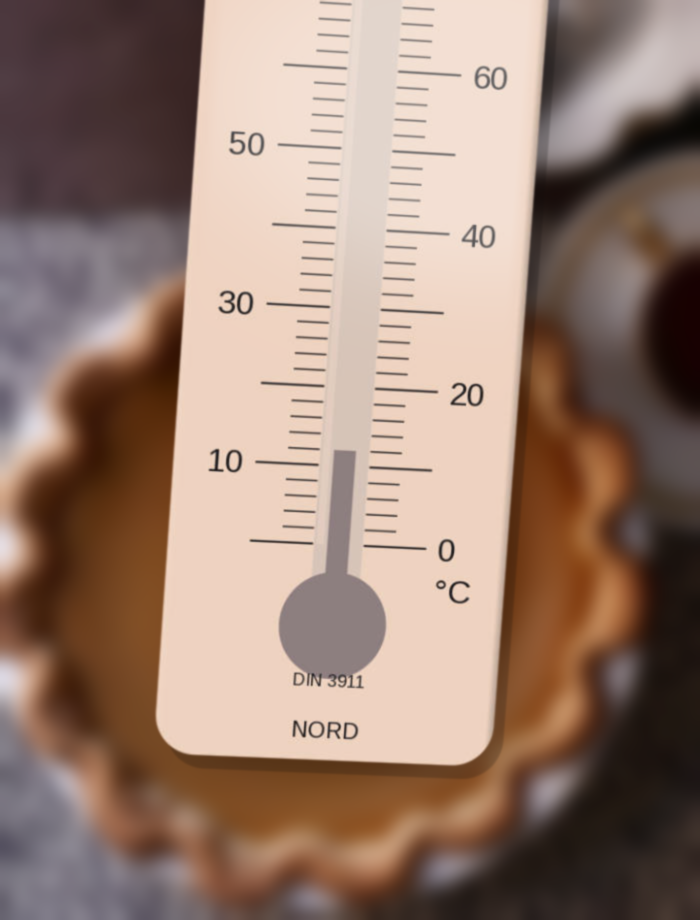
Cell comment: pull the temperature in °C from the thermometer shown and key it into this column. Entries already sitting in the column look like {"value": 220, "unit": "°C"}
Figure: {"value": 12, "unit": "°C"}
